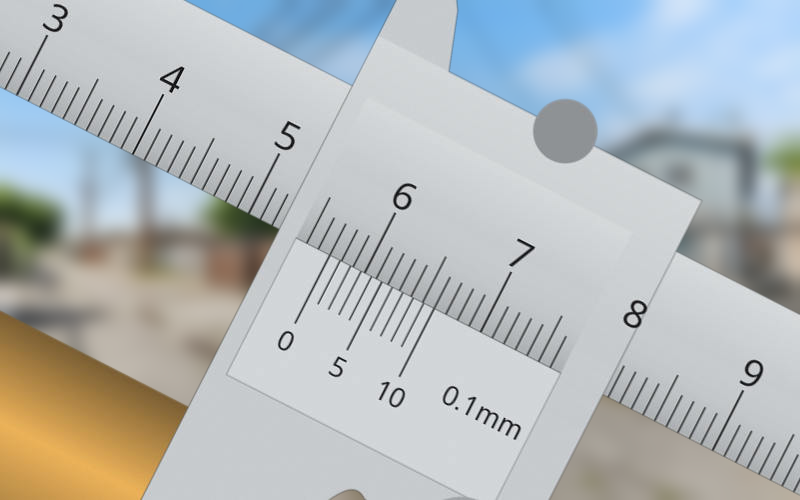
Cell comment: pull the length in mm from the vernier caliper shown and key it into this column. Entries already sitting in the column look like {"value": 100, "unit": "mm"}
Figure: {"value": 57.0, "unit": "mm"}
